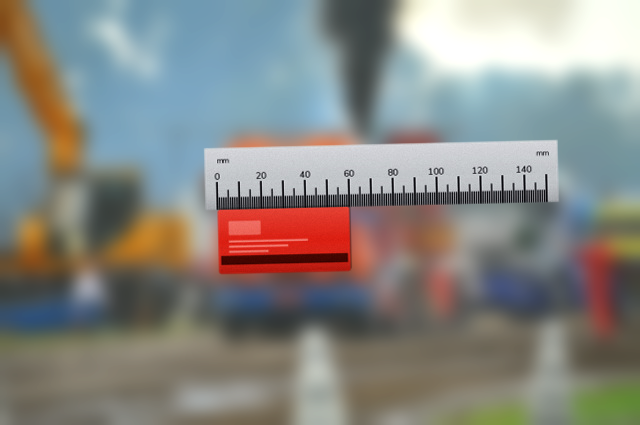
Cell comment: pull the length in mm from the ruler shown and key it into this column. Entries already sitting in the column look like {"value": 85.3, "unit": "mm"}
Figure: {"value": 60, "unit": "mm"}
